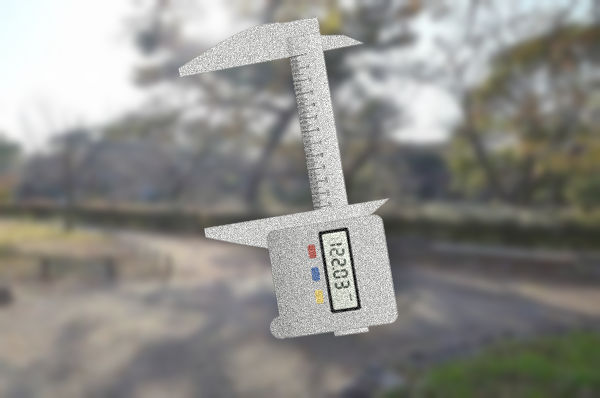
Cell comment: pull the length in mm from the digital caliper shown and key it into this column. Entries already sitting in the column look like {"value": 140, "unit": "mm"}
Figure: {"value": 122.03, "unit": "mm"}
